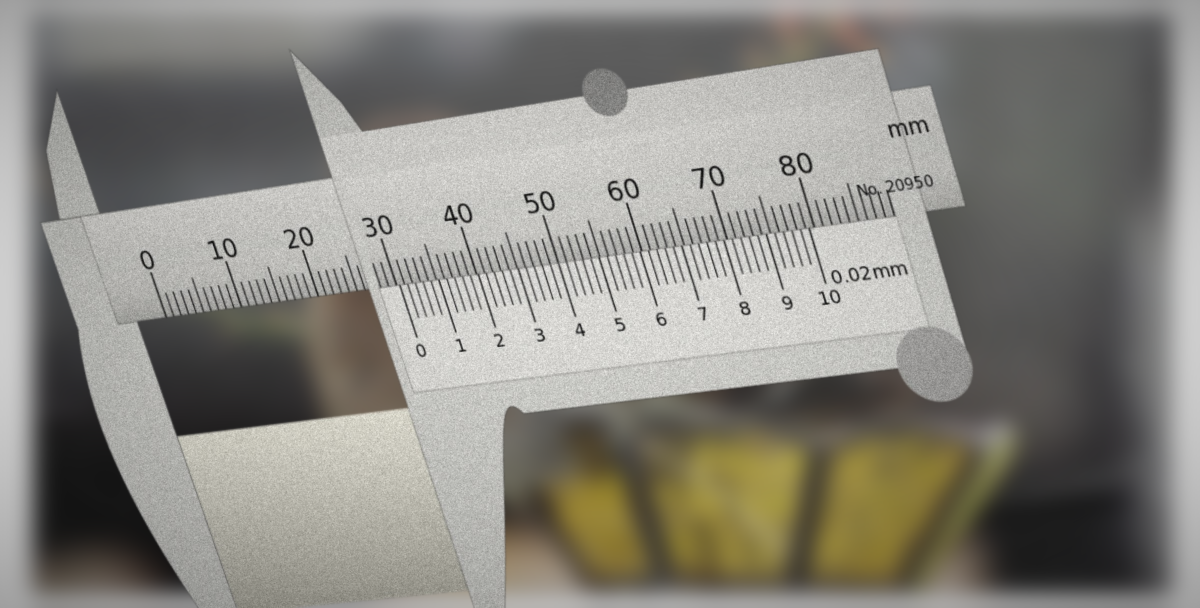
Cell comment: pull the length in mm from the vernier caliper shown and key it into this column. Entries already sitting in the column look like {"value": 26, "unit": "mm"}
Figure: {"value": 30.4, "unit": "mm"}
